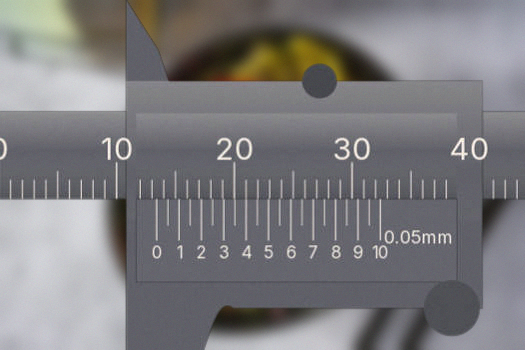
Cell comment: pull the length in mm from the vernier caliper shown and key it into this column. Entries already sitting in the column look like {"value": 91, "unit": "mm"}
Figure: {"value": 13.4, "unit": "mm"}
